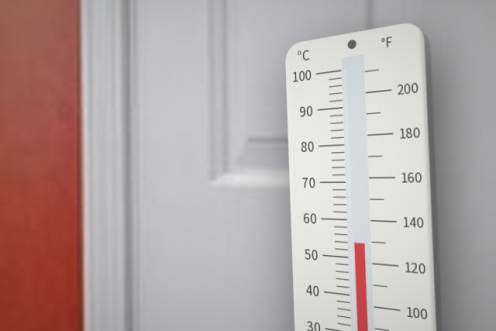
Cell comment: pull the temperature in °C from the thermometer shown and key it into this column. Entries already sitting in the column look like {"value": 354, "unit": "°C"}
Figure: {"value": 54, "unit": "°C"}
